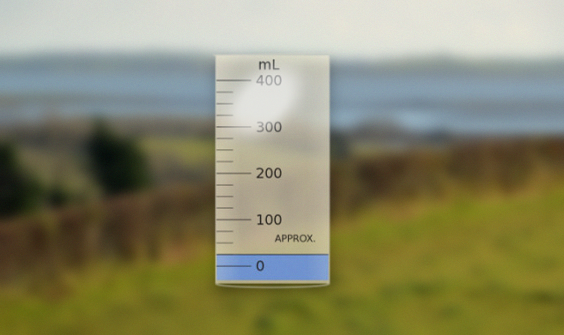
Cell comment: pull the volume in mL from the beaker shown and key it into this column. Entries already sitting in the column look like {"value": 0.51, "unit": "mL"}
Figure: {"value": 25, "unit": "mL"}
